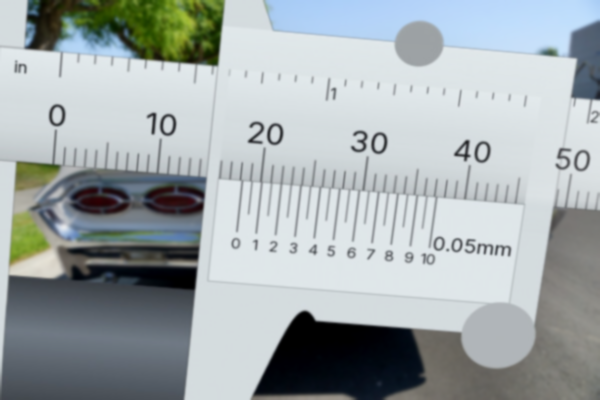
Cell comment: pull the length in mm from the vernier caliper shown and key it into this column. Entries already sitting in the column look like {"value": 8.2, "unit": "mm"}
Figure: {"value": 18.2, "unit": "mm"}
